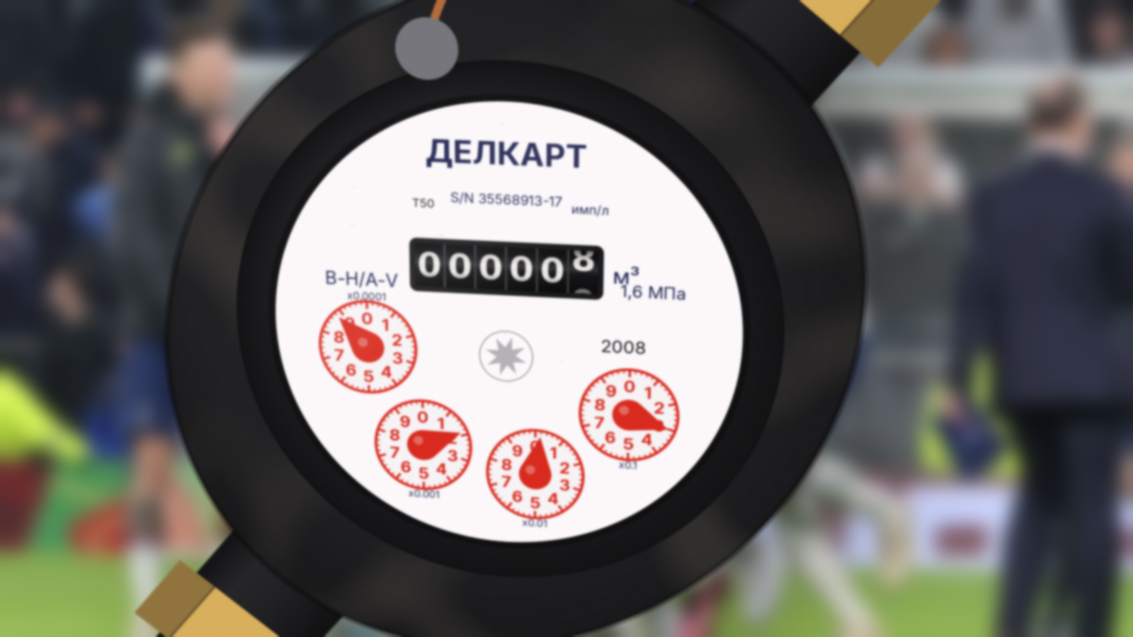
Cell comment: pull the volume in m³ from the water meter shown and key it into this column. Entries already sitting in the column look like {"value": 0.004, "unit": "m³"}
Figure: {"value": 8.3018, "unit": "m³"}
